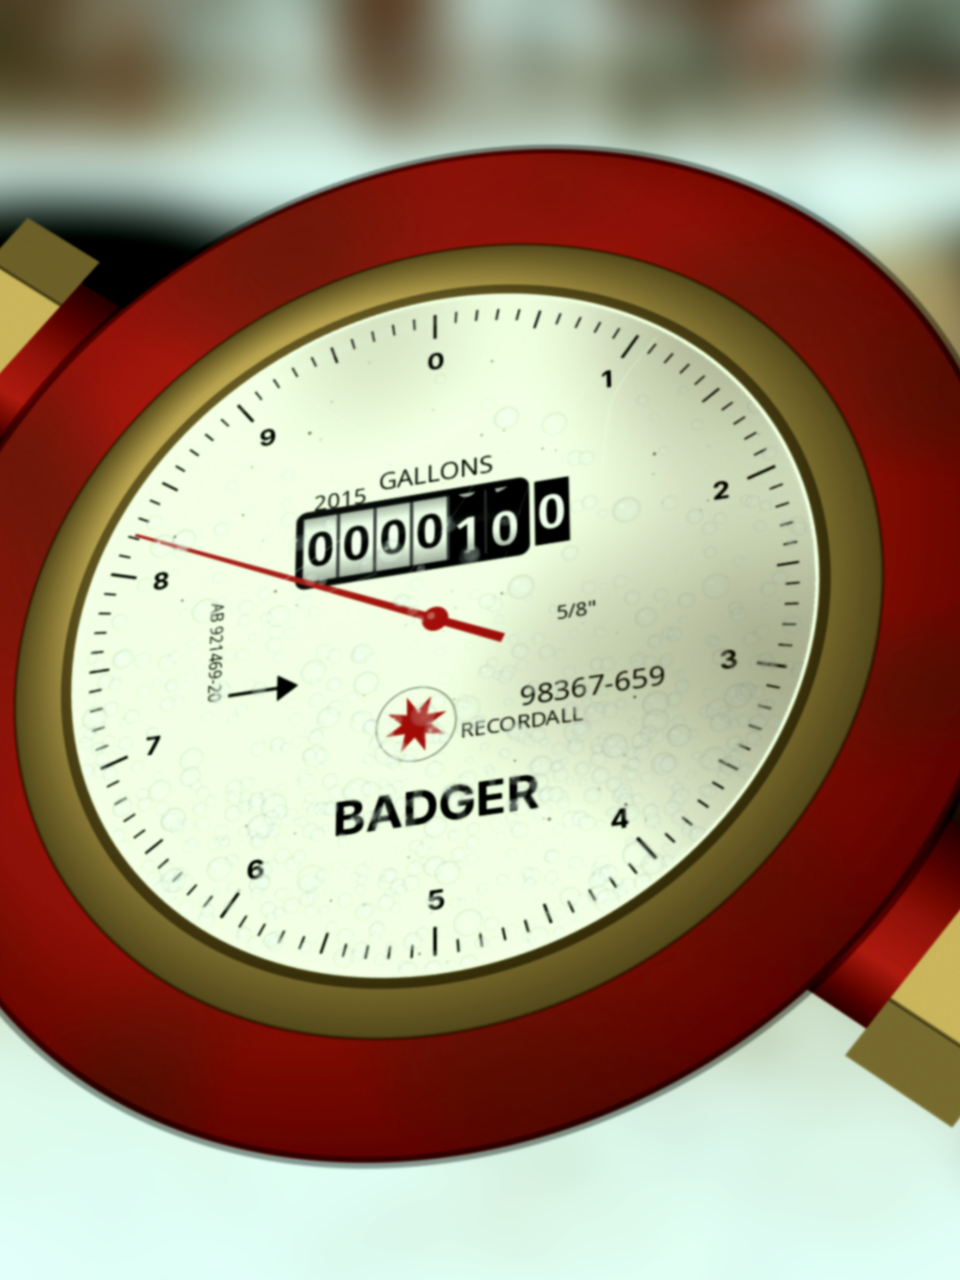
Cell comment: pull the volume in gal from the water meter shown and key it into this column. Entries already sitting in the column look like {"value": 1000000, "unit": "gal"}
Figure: {"value": 98.2, "unit": "gal"}
